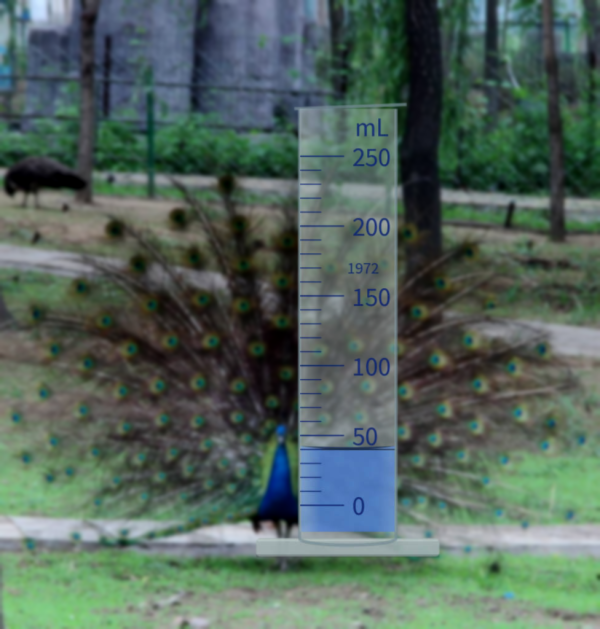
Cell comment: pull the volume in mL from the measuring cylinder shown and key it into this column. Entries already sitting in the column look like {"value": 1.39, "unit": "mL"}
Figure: {"value": 40, "unit": "mL"}
